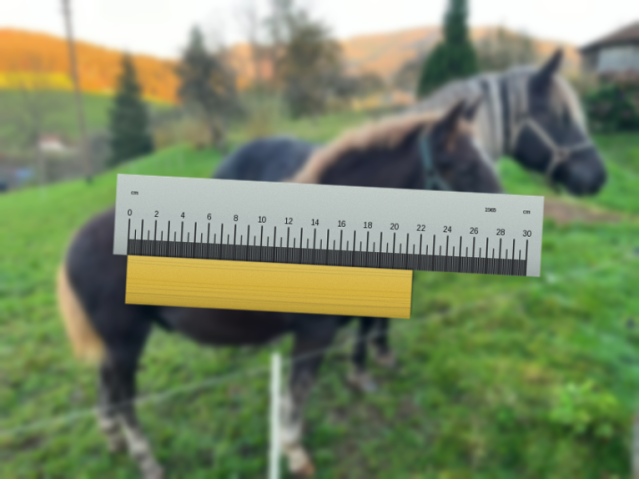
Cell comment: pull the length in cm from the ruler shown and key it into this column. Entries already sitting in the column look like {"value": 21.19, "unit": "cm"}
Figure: {"value": 21.5, "unit": "cm"}
